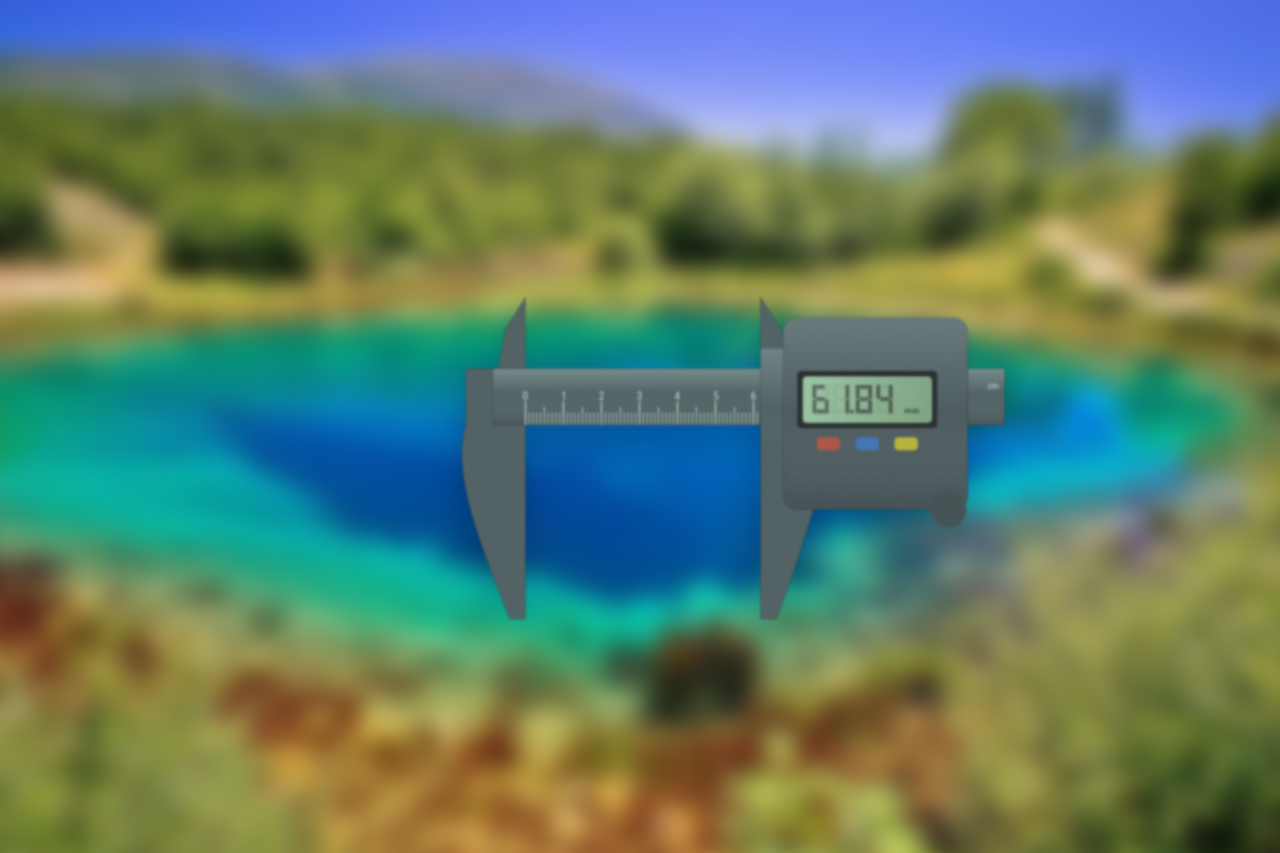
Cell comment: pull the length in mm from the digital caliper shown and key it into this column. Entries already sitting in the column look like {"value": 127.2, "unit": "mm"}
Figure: {"value": 61.84, "unit": "mm"}
